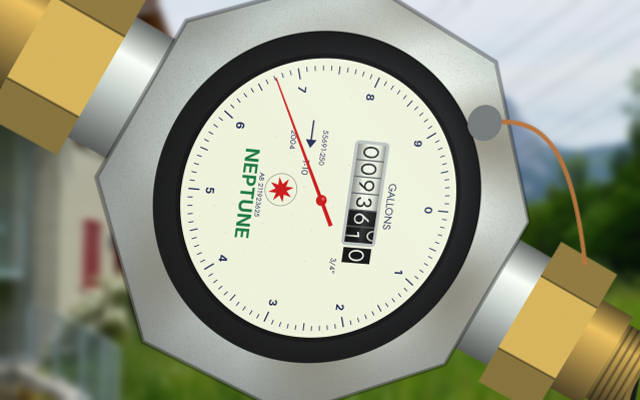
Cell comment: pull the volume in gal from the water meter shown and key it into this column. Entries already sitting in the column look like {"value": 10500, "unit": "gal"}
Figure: {"value": 93606.7, "unit": "gal"}
